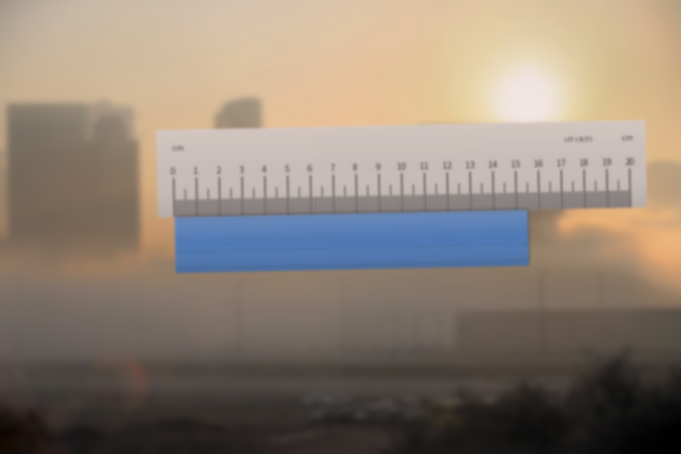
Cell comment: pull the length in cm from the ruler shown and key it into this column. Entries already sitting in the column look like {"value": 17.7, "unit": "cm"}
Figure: {"value": 15.5, "unit": "cm"}
